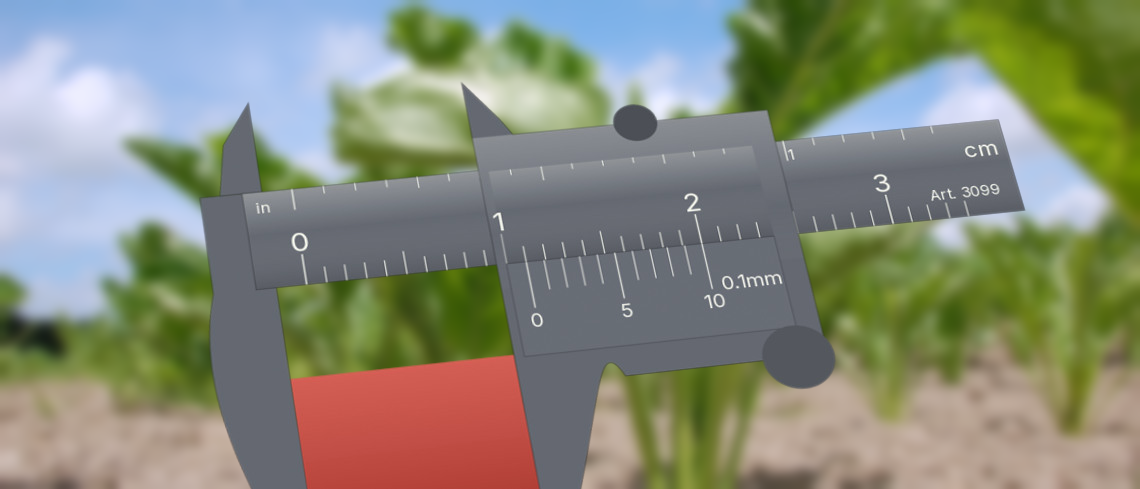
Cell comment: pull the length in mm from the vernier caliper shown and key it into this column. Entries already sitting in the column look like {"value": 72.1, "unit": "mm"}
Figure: {"value": 11.0, "unit": "mm"}
